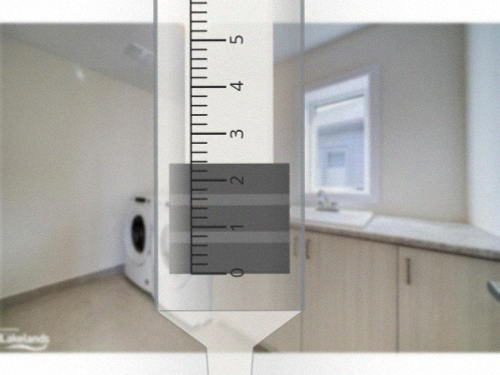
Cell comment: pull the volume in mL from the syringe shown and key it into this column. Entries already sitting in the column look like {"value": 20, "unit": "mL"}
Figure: {"value": 0, "unit": "mL"}
